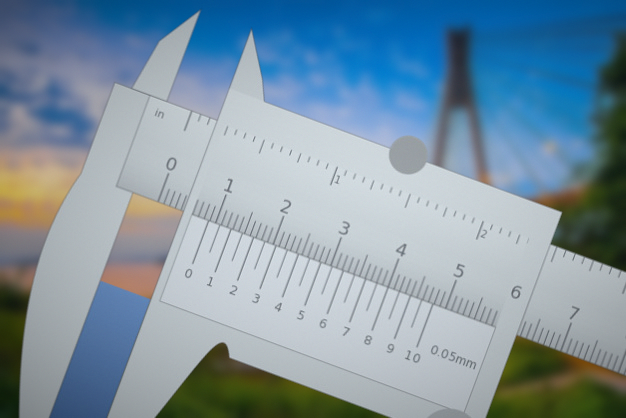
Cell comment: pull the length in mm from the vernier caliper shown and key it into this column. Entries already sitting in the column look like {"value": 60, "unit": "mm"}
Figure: {"value": 8.8, "unit": "mm"}
